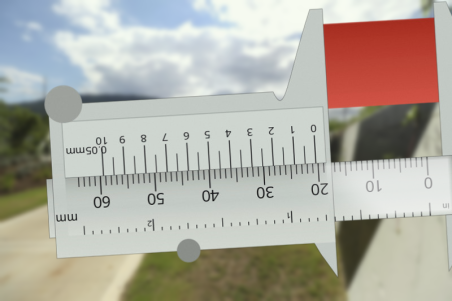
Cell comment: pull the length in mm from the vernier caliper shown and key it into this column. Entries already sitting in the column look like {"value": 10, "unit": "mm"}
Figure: {"value": 20.4, "unit": "mm"}
